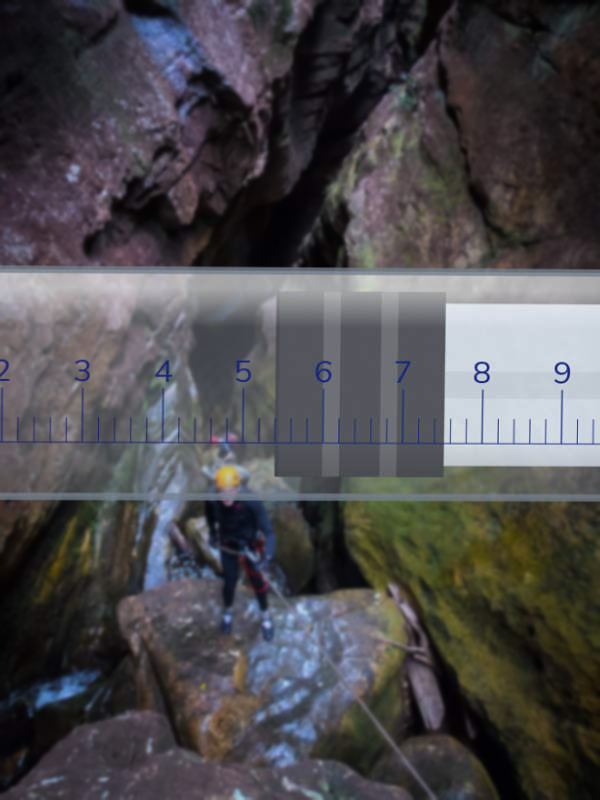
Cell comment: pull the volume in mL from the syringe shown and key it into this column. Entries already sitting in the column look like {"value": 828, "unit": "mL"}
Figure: {"value": 5.4, "unit": "mL"}
